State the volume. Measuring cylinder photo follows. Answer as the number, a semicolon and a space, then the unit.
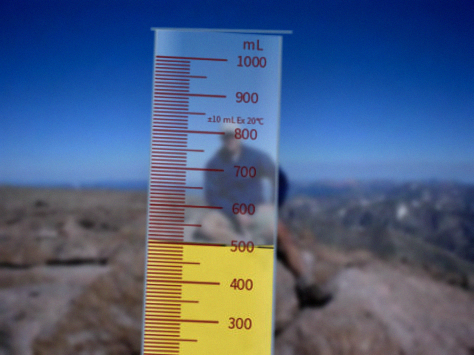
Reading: 500; mL
